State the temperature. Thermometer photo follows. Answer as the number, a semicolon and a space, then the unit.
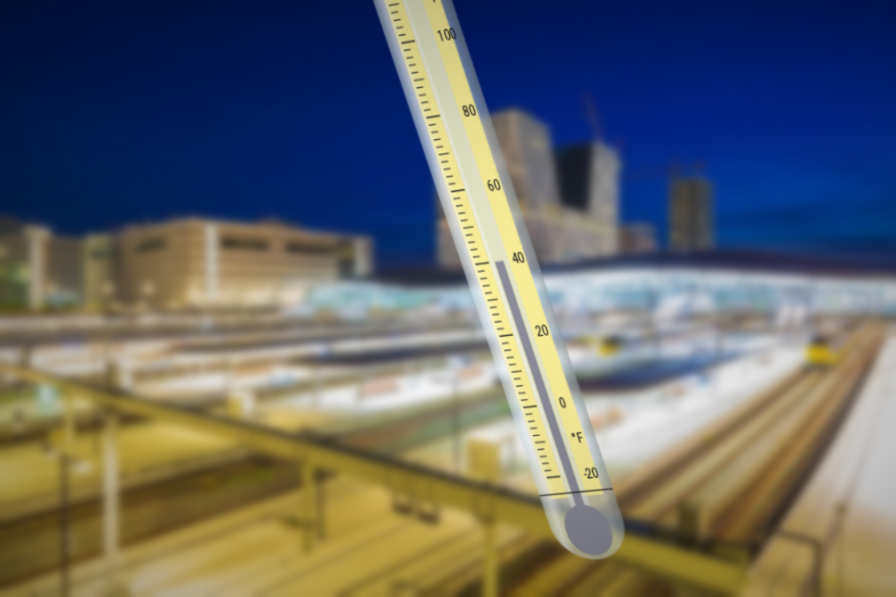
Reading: 40; °F
